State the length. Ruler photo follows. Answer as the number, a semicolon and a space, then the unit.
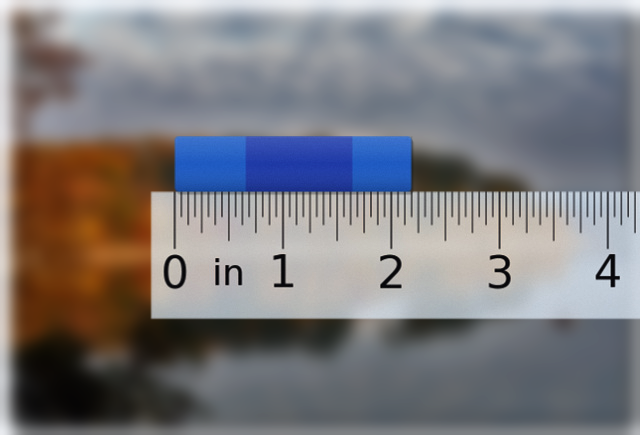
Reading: 2.1875; in
